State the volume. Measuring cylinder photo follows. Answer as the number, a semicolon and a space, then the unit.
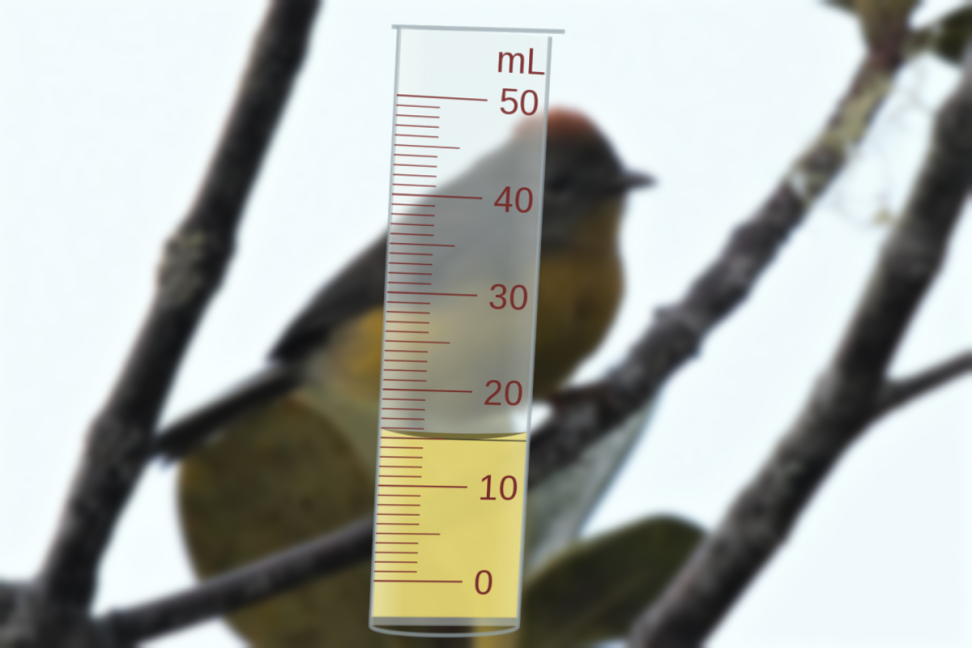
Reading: 15; mL
